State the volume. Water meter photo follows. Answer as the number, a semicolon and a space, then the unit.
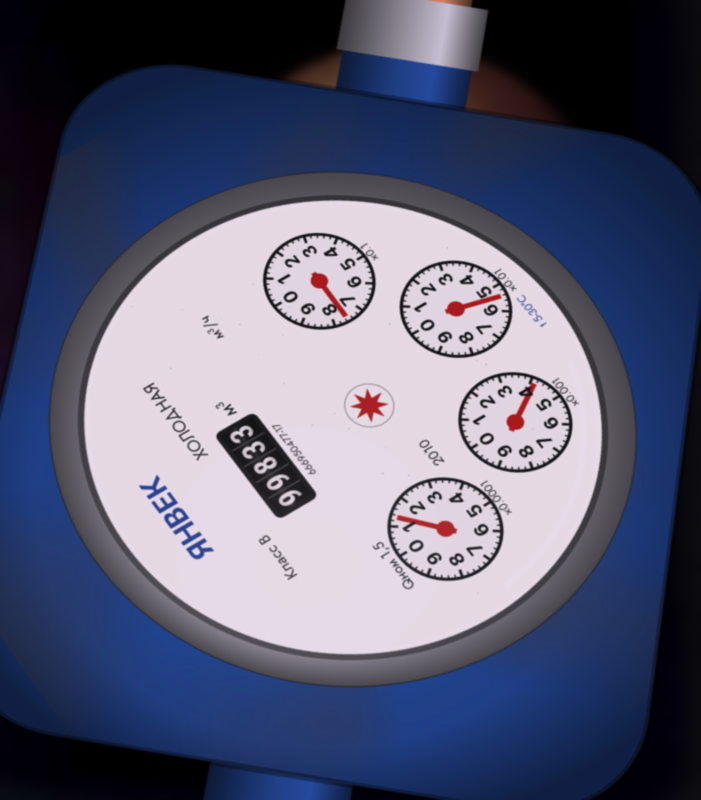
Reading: 99833.7541; m³
